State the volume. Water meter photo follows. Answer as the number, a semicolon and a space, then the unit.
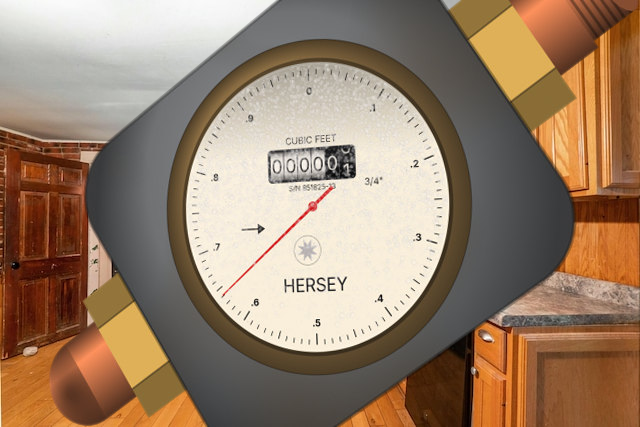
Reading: 0.64; ft³
